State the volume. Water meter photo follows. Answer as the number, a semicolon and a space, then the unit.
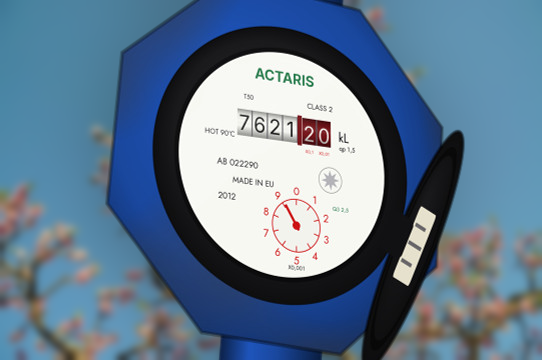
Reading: 7621.199; kL
